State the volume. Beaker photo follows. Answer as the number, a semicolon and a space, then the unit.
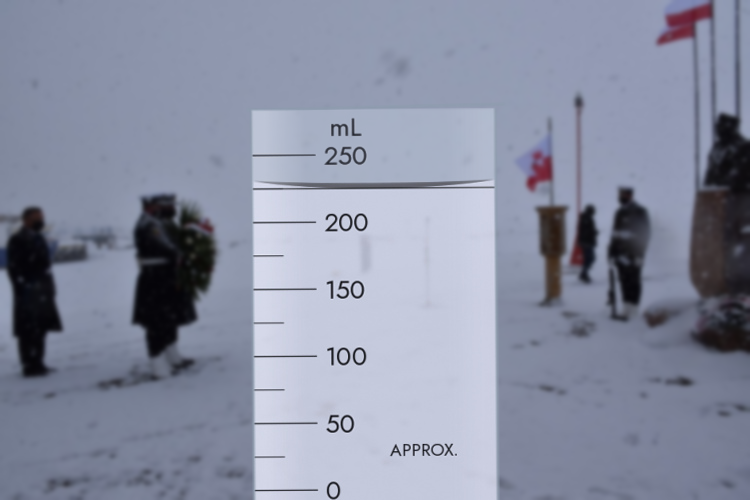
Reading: 225; mL
